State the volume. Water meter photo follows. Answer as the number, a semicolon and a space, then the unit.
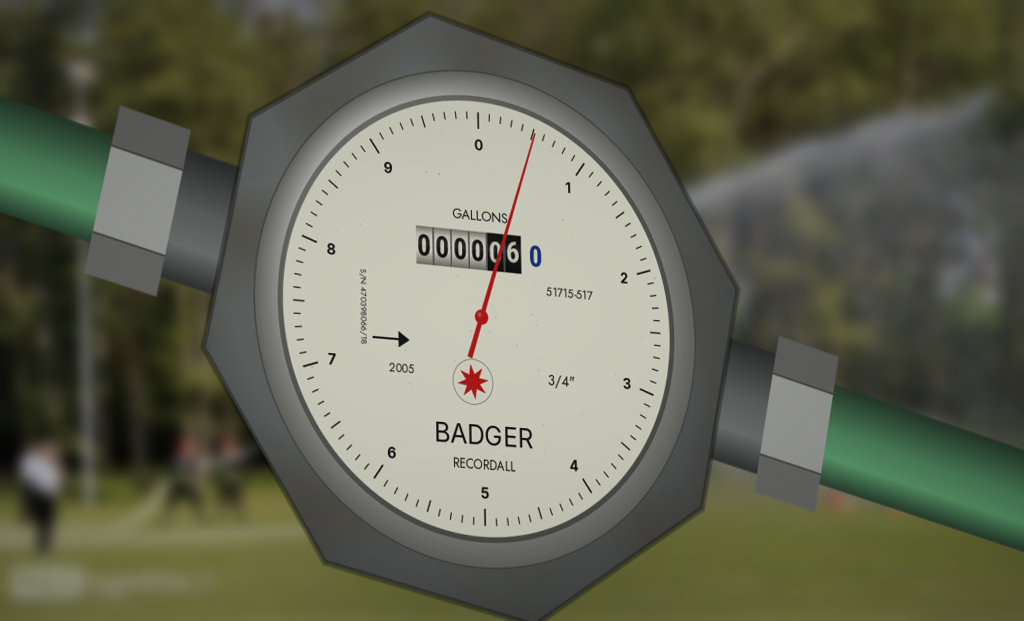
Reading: 60.5; gal
